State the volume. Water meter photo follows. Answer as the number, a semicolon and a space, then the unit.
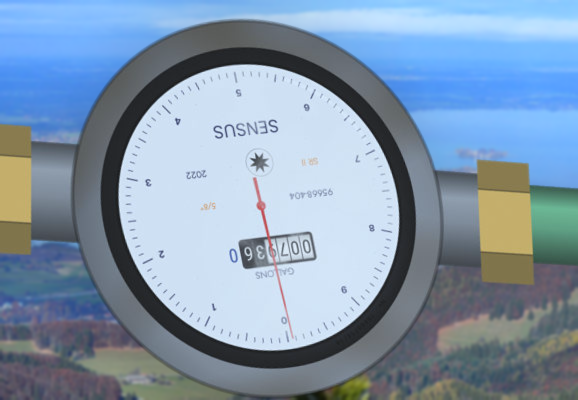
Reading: 79359.9; gal
